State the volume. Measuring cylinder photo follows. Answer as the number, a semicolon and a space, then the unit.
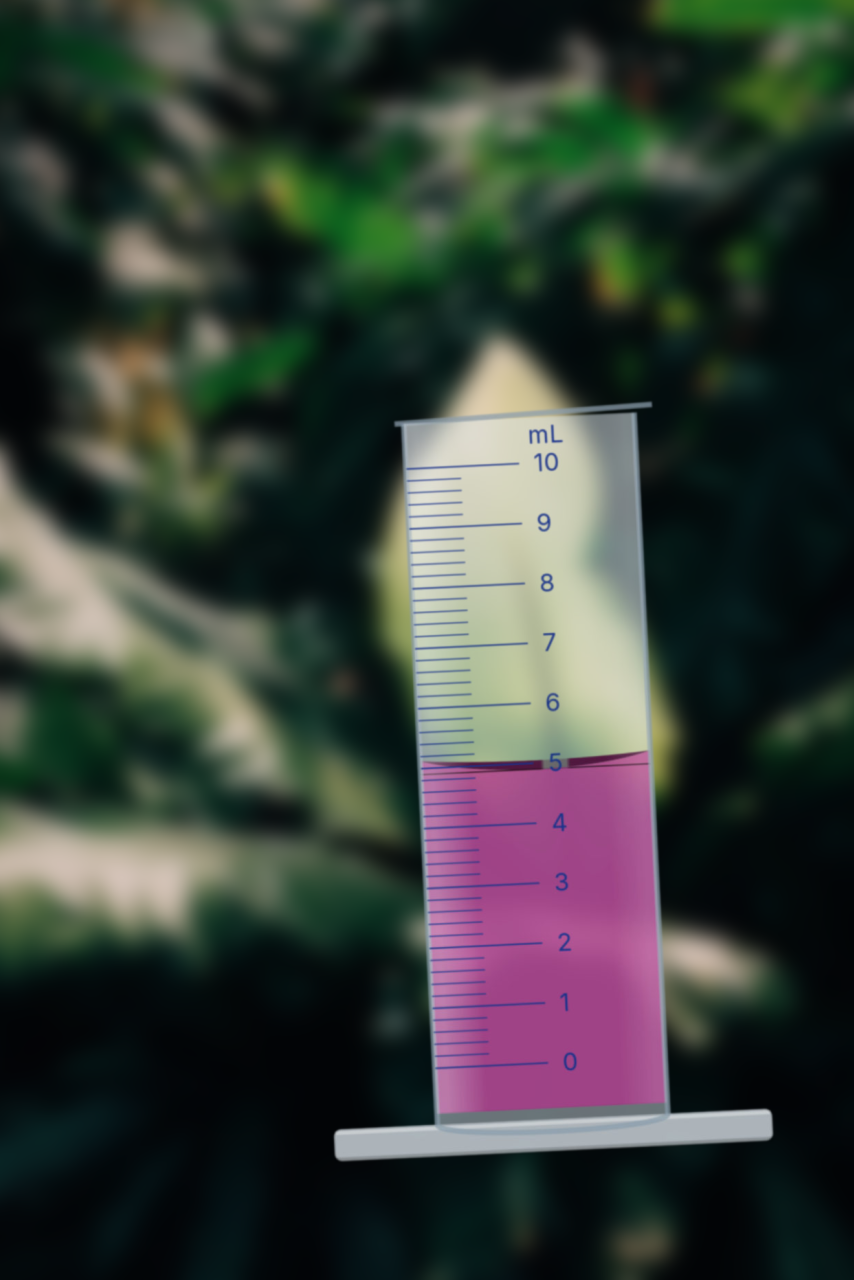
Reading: 4.9; mL
